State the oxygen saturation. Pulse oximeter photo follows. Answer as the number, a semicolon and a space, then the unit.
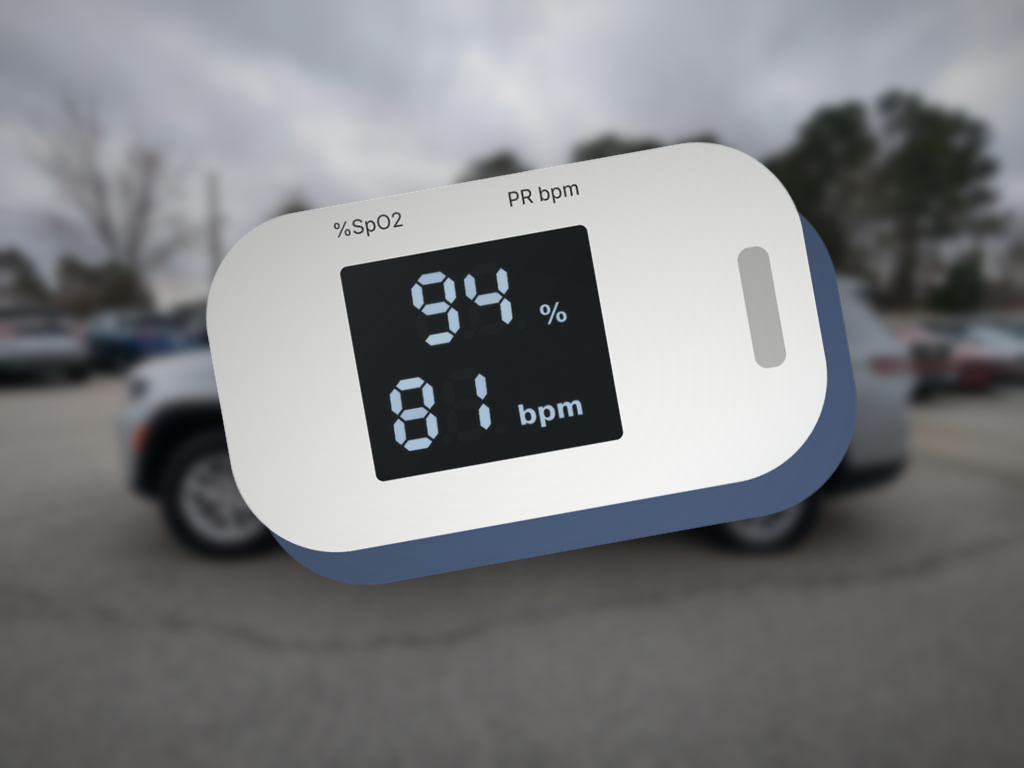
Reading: 94; %
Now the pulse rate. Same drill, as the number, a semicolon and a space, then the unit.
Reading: 81; bpm
